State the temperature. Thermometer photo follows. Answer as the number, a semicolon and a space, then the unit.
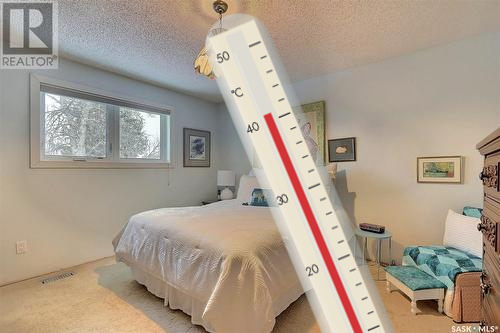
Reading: 41; °C
